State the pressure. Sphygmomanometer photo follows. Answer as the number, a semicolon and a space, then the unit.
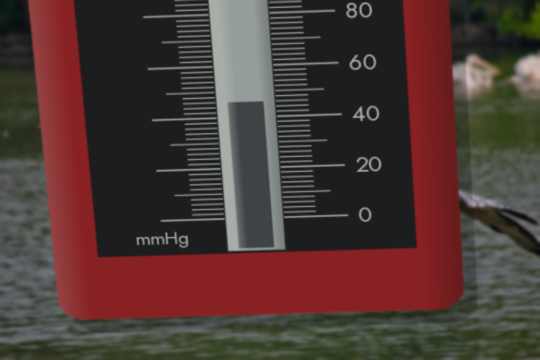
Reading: 46; mmHg
